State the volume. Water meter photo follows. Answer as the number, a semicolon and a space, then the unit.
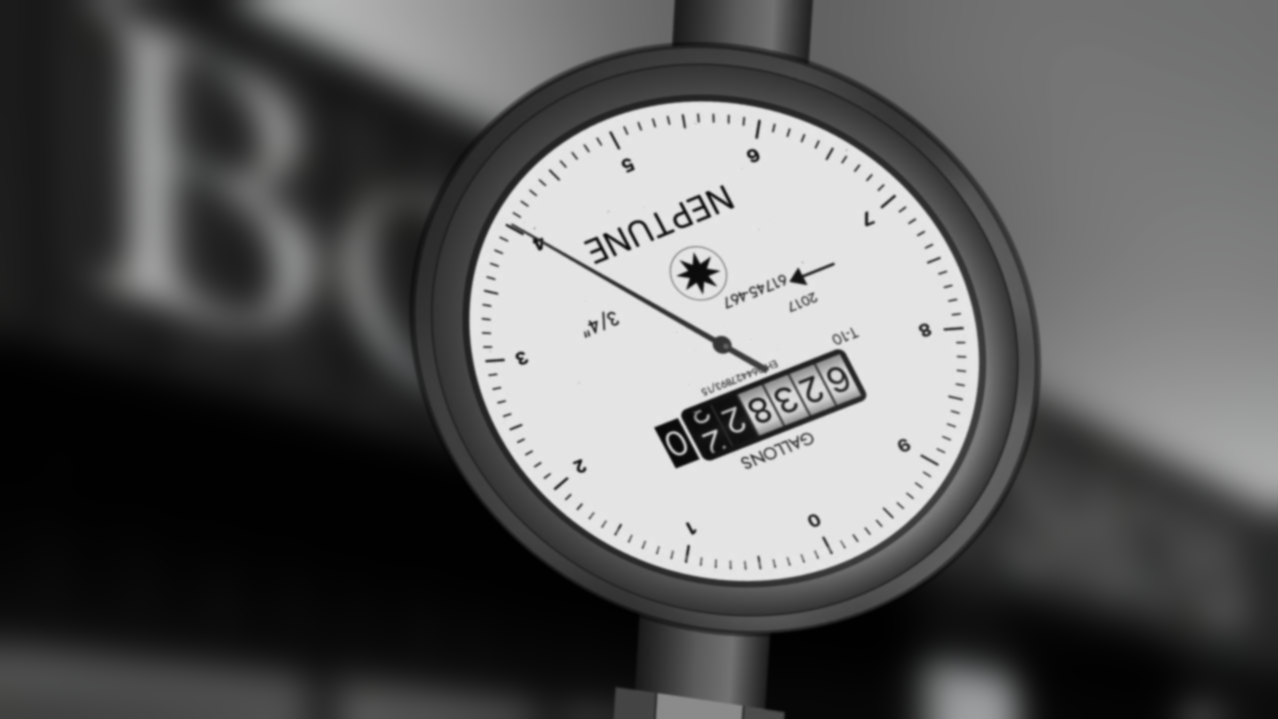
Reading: 6238224.0; gal
